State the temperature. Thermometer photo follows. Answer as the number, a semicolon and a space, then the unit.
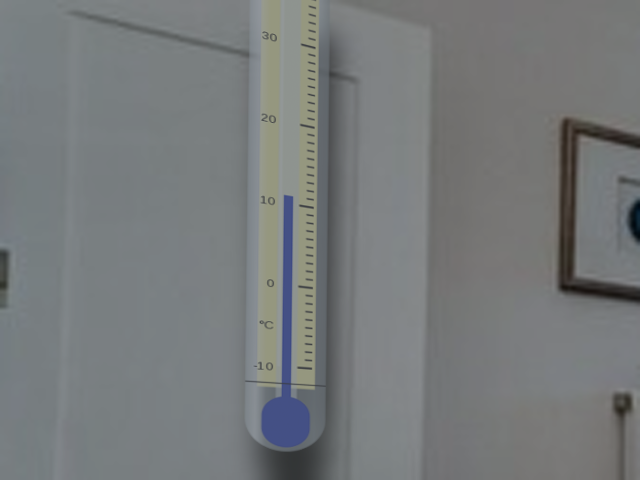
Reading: 11; °C
